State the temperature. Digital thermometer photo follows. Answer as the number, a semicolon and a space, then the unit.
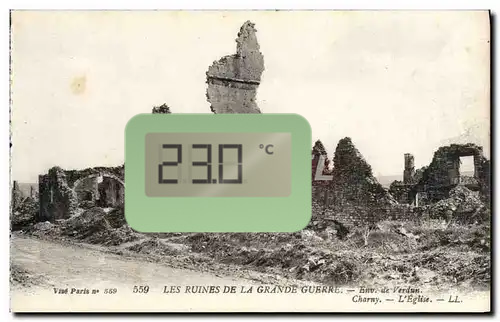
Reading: 23.0; °C
